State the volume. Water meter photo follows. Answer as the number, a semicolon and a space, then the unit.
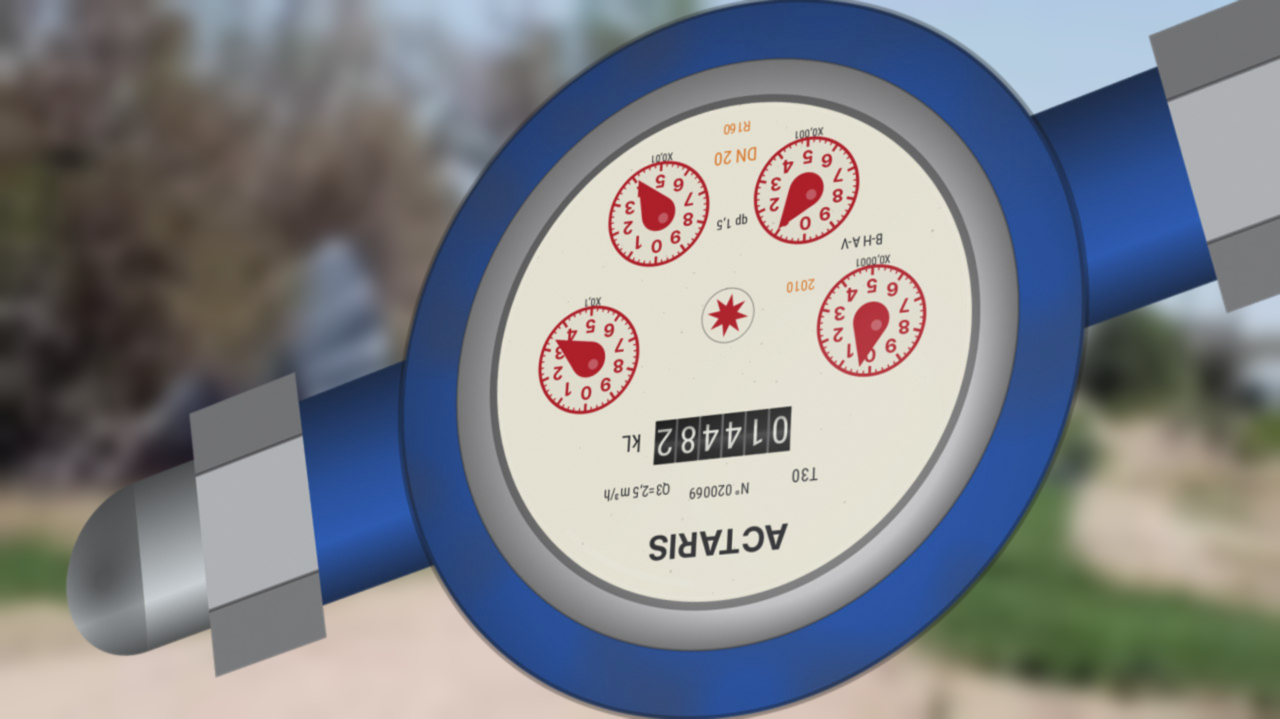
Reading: 14482.3410; kL
